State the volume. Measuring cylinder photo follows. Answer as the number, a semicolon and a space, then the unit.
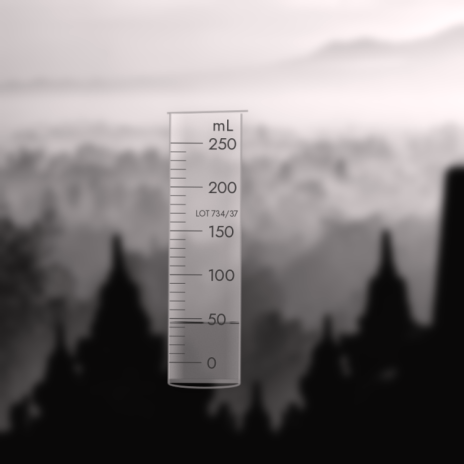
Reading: 45; mL
